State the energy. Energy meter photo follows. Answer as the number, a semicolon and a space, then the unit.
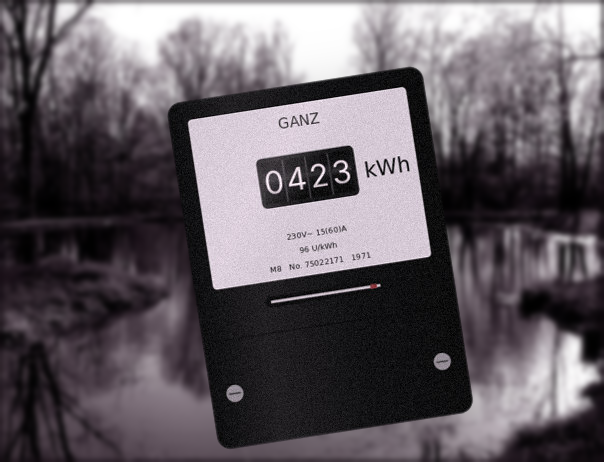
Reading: 423; kWh
